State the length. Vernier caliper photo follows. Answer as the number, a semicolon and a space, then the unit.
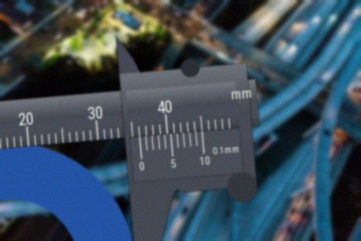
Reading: 36.0; mm
